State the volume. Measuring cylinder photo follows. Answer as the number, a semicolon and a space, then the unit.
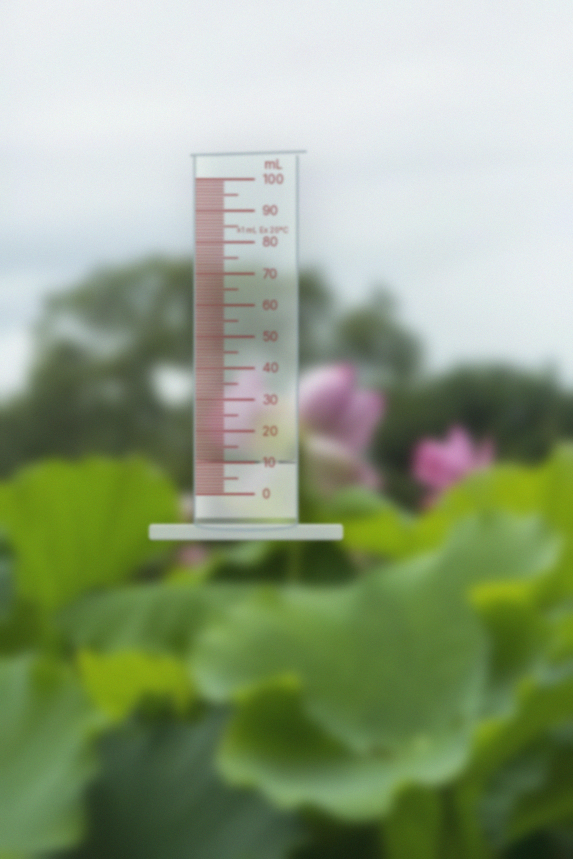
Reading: 10; mL
